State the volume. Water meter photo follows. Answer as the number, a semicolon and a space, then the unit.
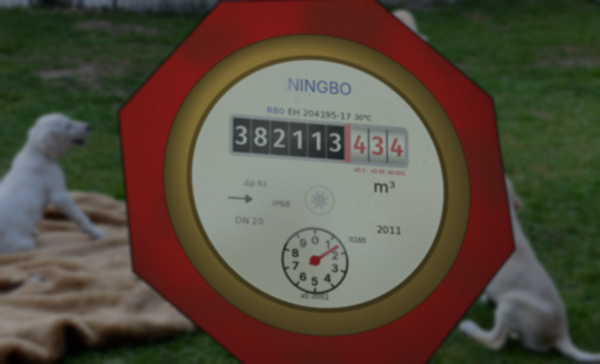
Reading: 382113.4341; m³
